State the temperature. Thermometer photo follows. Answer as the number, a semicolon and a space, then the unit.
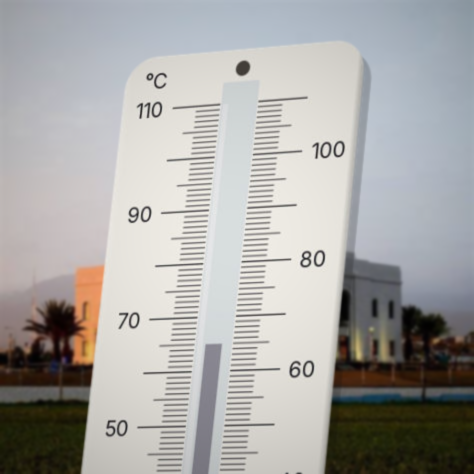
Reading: 65; °C
